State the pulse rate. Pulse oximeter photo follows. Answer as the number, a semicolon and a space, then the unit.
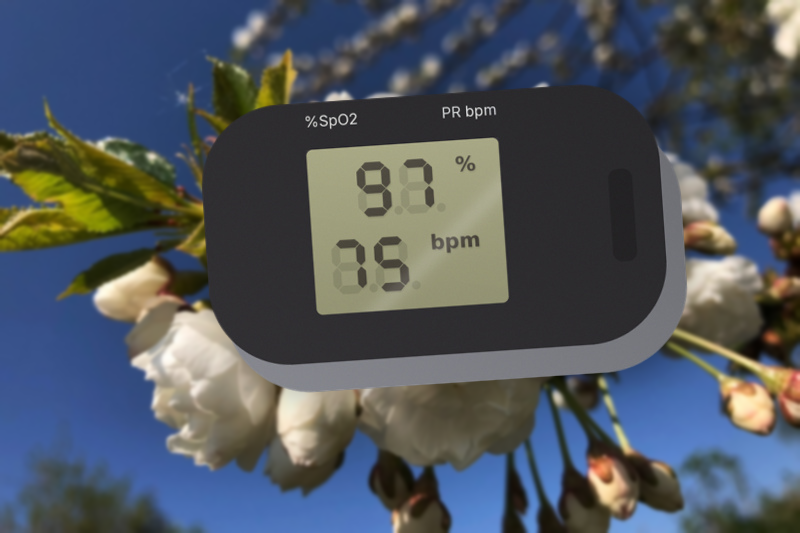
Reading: 75; bpm
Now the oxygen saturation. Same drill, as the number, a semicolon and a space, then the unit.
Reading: 97; %
